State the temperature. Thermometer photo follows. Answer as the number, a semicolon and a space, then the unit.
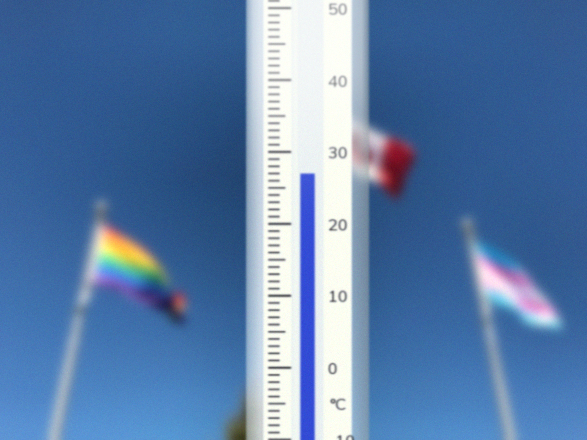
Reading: 27; °C
